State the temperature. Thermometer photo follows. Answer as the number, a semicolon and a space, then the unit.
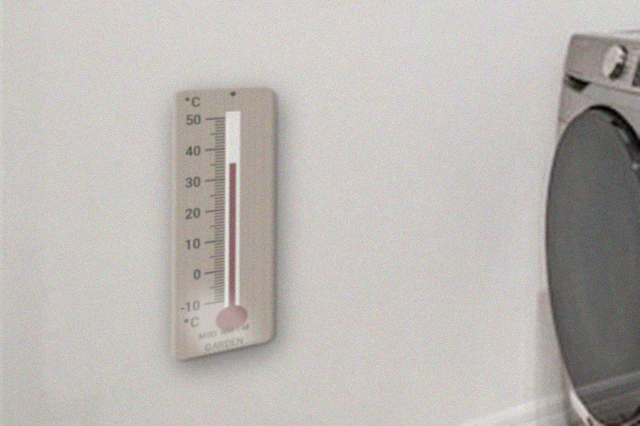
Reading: 35; °C
